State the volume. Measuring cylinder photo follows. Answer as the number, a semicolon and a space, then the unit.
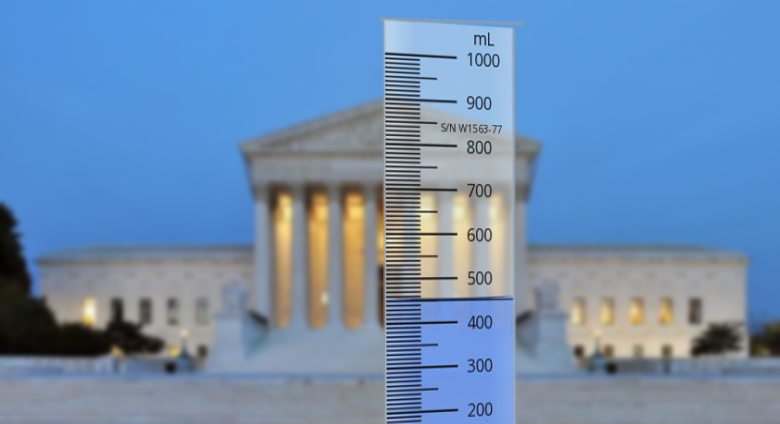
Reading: 450; mL
